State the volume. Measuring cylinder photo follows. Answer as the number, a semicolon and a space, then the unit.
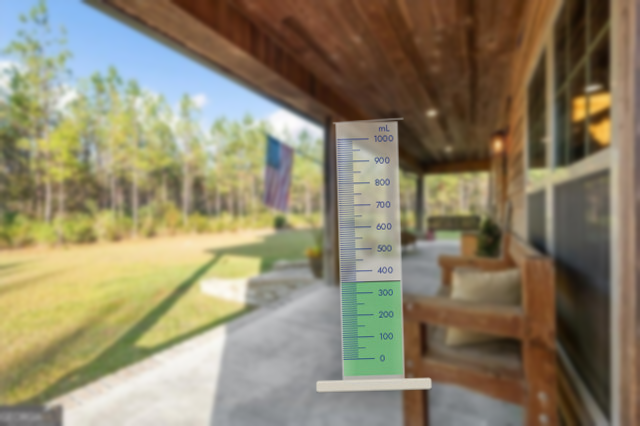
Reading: 350; mL
